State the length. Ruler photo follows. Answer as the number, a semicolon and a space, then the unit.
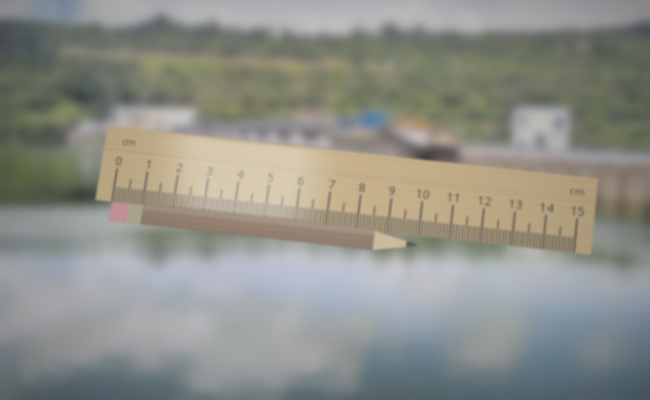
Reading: 10; cm
